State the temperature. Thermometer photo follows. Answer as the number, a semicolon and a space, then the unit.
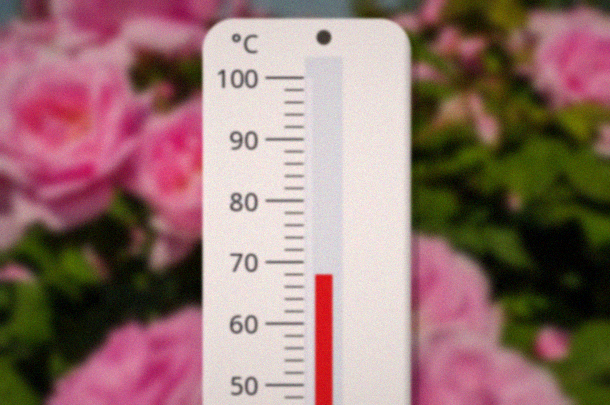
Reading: 68; °C
